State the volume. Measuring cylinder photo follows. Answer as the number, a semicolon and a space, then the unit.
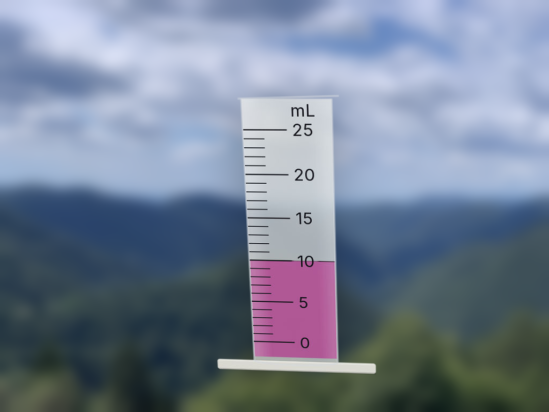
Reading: 10; mL
